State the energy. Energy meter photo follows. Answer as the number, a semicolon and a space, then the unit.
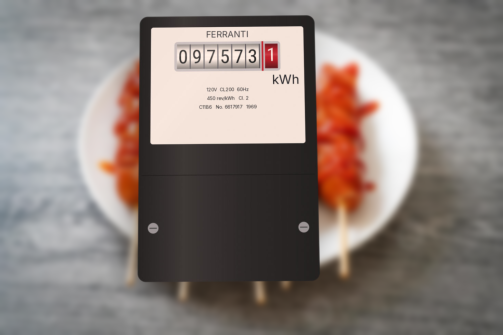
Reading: 97573.1; kWh
